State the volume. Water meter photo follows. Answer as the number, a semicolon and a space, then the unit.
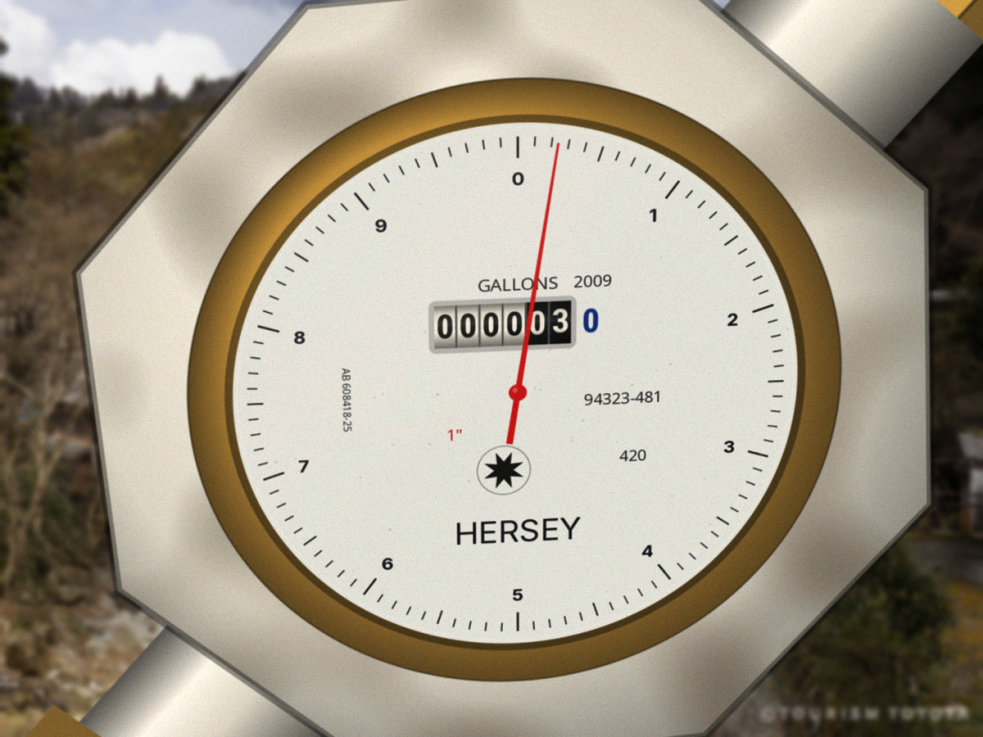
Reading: 30.2; gal
